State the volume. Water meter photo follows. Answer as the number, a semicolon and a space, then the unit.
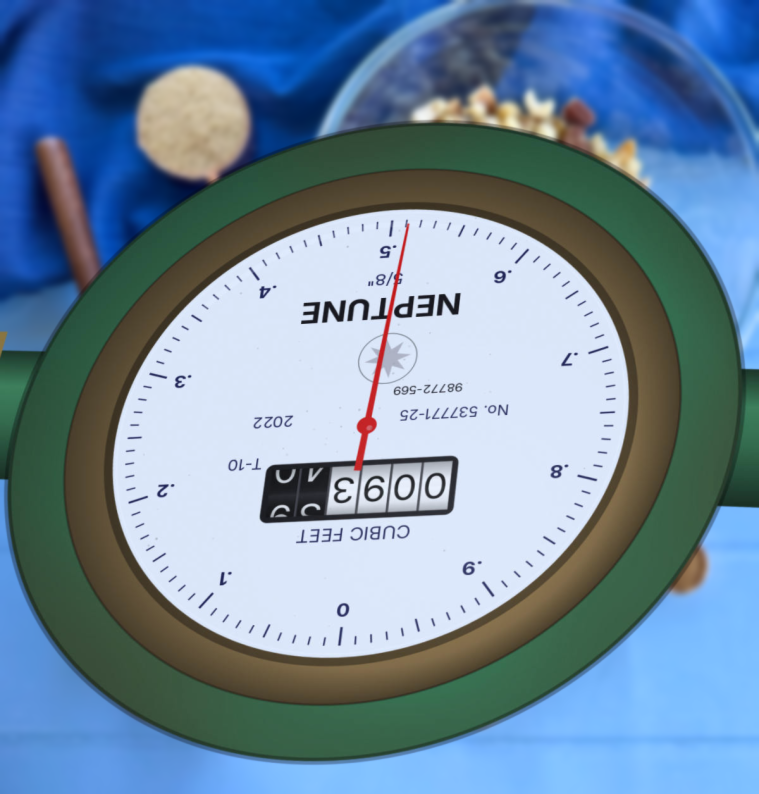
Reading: 9339.51; ft³
